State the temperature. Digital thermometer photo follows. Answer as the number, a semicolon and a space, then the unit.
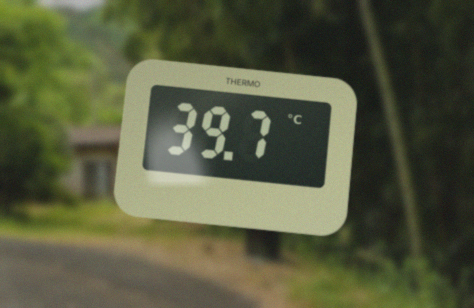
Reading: 39.7; °C
